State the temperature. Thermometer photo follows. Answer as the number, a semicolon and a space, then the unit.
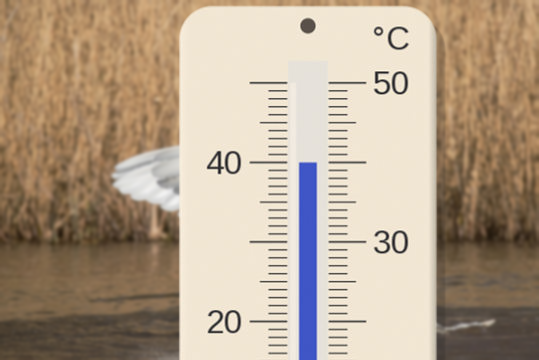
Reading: 40; °C
